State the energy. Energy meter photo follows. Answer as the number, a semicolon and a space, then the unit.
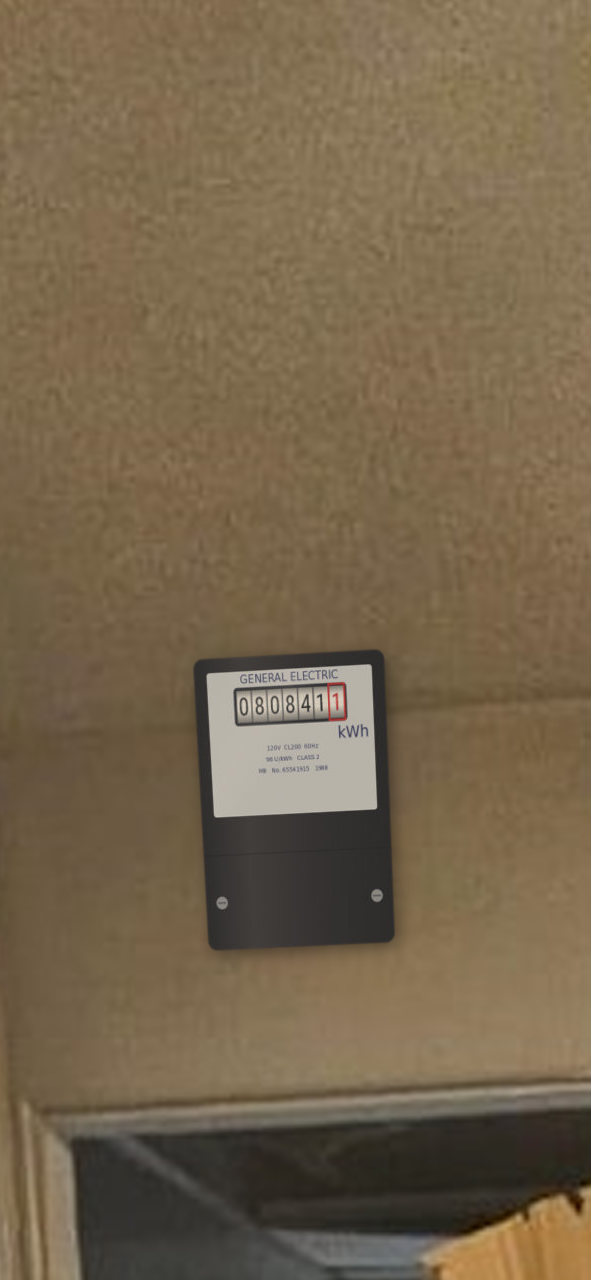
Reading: 80841.1; kWh
